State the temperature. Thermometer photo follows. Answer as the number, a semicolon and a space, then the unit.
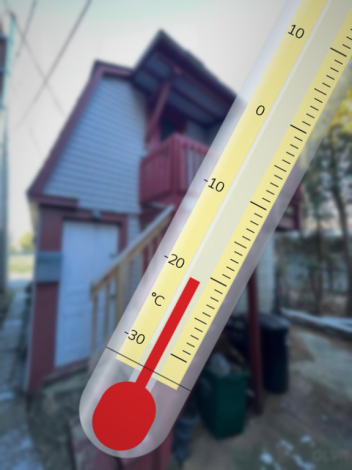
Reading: -21; °C
